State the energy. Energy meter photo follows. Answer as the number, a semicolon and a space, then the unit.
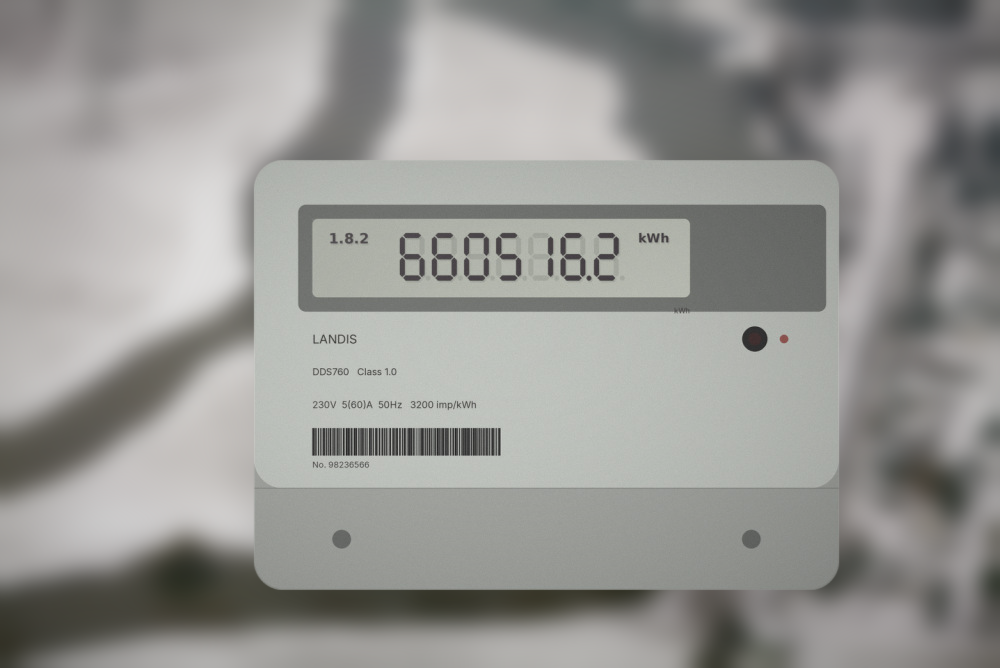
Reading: 660516.2; kWh
